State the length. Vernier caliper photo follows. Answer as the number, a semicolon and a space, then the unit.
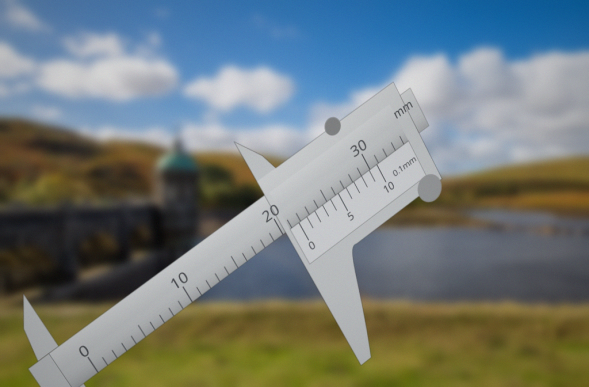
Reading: 21.8; mm
